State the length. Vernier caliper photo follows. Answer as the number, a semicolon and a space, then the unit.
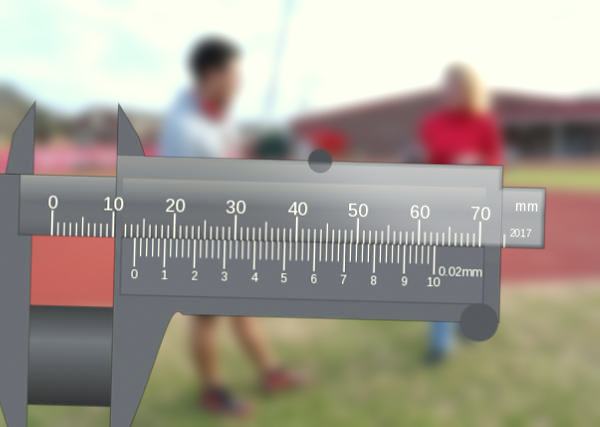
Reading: 13.6; mm
